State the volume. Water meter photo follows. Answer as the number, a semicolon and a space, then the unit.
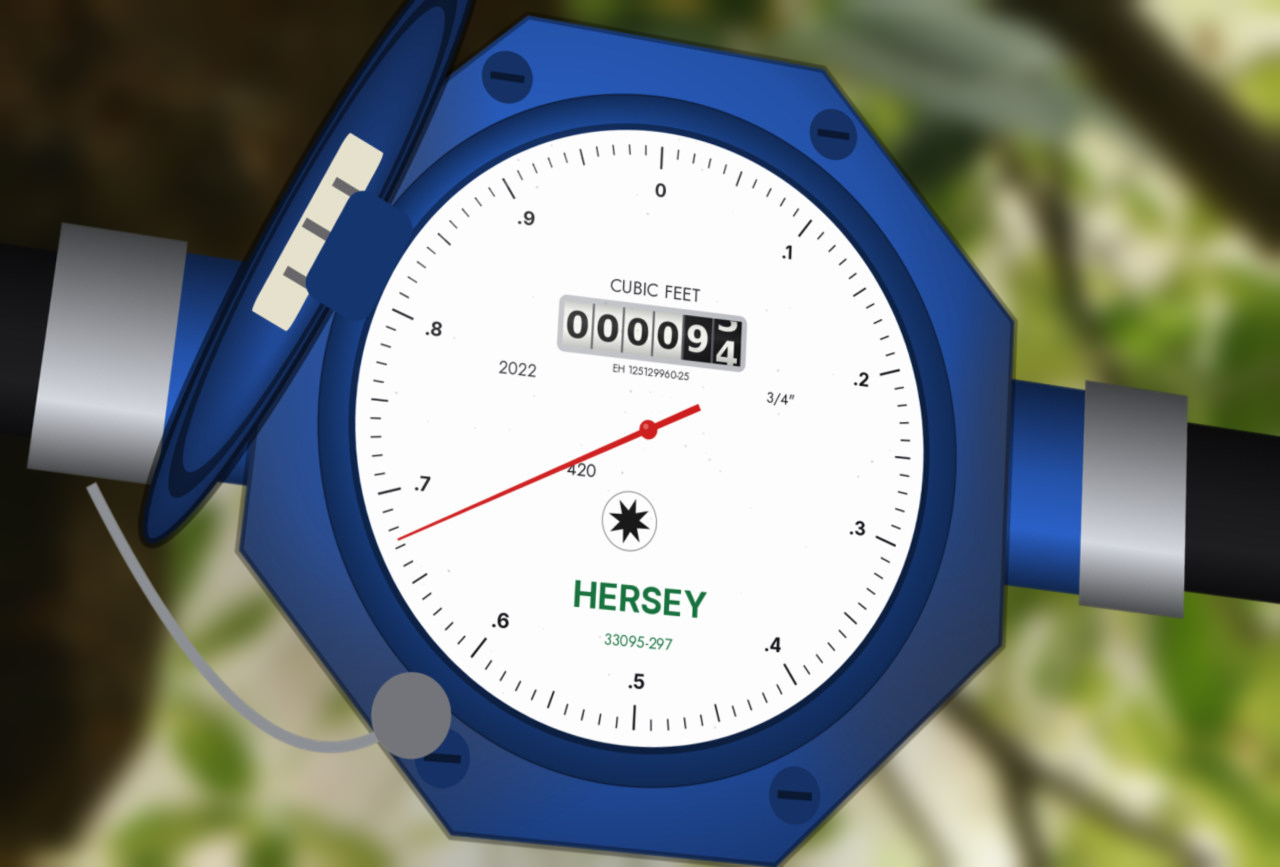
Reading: 93.67; ft³
